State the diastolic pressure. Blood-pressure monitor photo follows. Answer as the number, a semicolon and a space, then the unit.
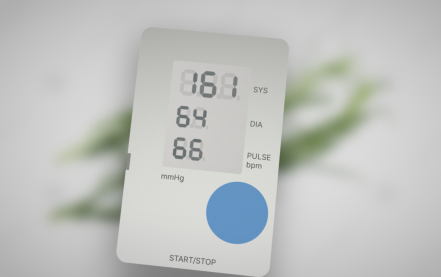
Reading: 64; mmHg
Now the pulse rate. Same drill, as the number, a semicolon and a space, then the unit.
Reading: 66; bpm
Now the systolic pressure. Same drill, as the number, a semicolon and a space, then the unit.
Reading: 161; mmHg
